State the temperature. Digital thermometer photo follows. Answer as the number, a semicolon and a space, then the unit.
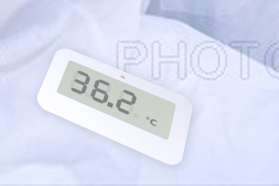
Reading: 36.2; °C
